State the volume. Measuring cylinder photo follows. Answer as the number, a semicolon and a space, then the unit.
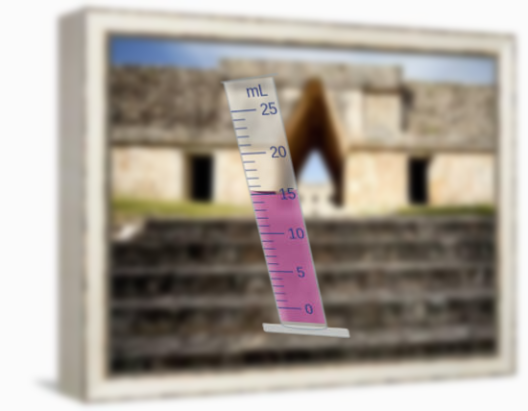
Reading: 15; mL
